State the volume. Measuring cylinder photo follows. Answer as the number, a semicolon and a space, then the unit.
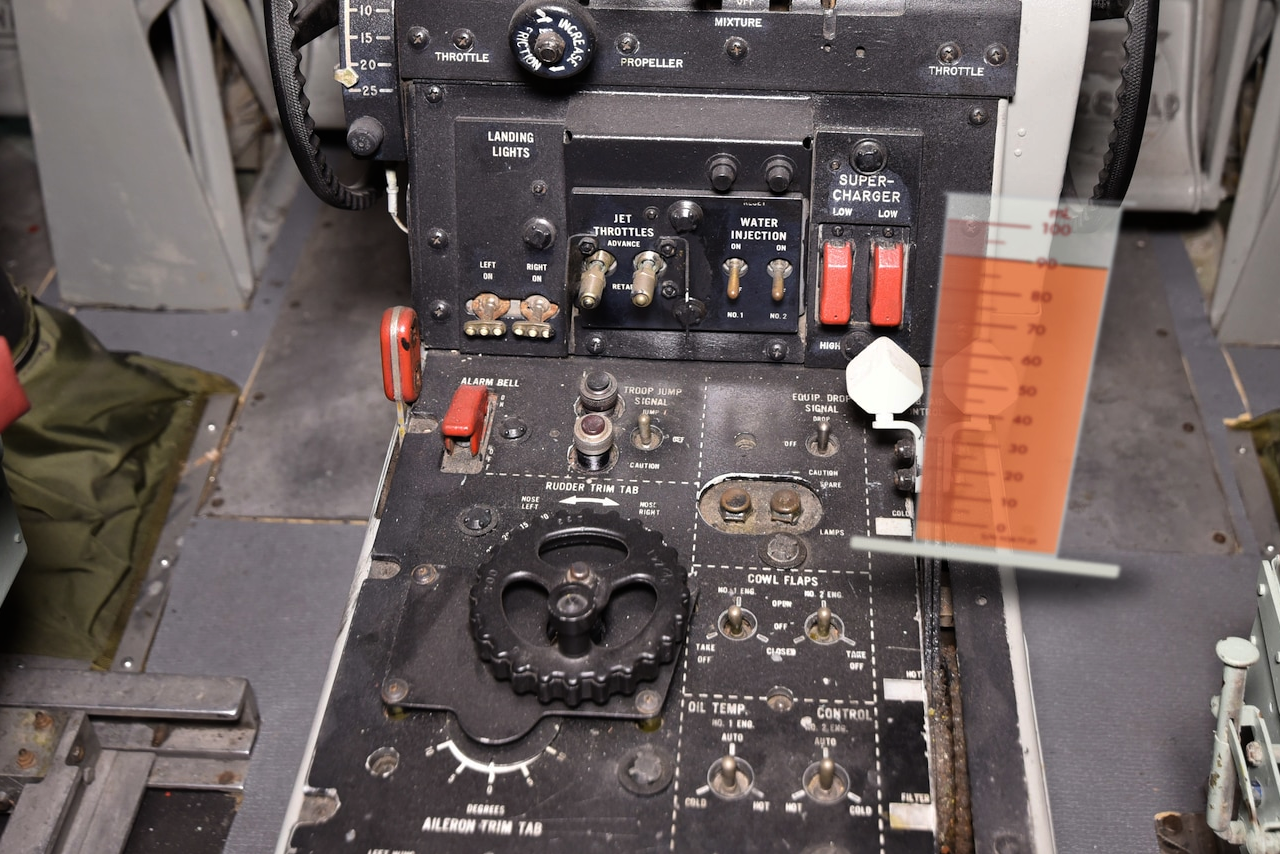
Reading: 90; mL
